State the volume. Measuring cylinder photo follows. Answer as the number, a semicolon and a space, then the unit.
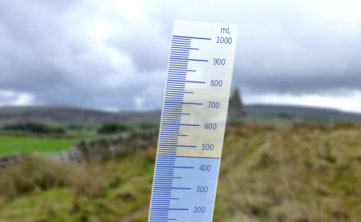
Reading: 450; mL
